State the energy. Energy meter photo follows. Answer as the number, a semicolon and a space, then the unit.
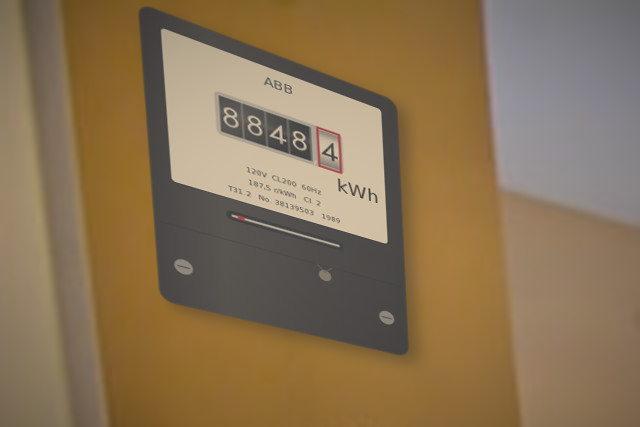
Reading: 8848.4; kWh
